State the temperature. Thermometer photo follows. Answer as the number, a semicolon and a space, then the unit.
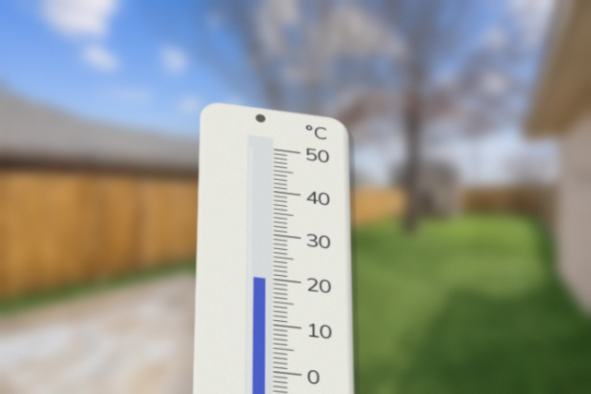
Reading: 20; °C
